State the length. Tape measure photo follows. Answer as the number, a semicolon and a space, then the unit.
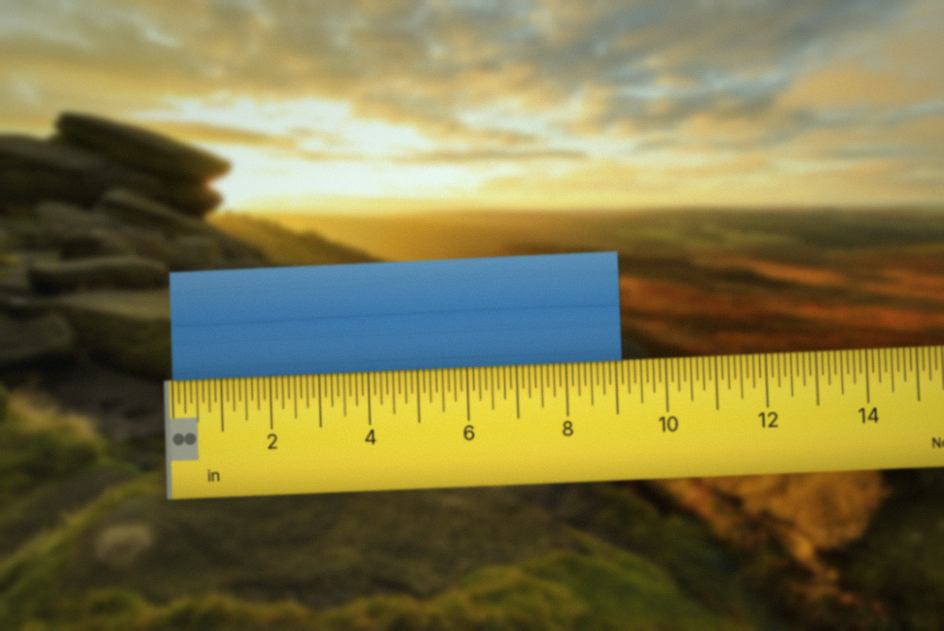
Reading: 9.125; in
